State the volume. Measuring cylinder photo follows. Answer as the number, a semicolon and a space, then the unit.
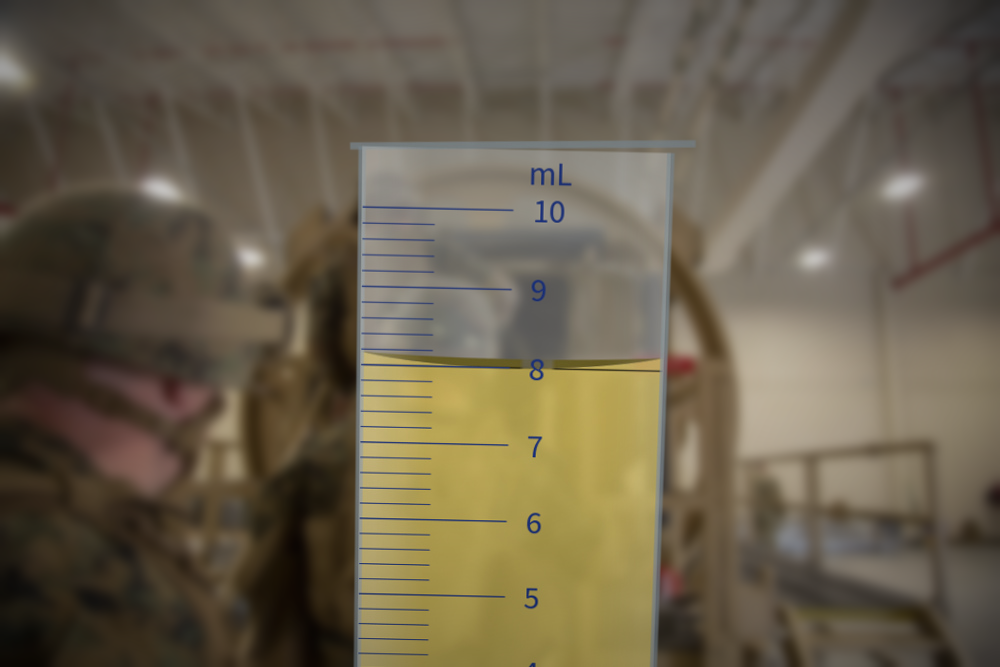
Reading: 8; mL
